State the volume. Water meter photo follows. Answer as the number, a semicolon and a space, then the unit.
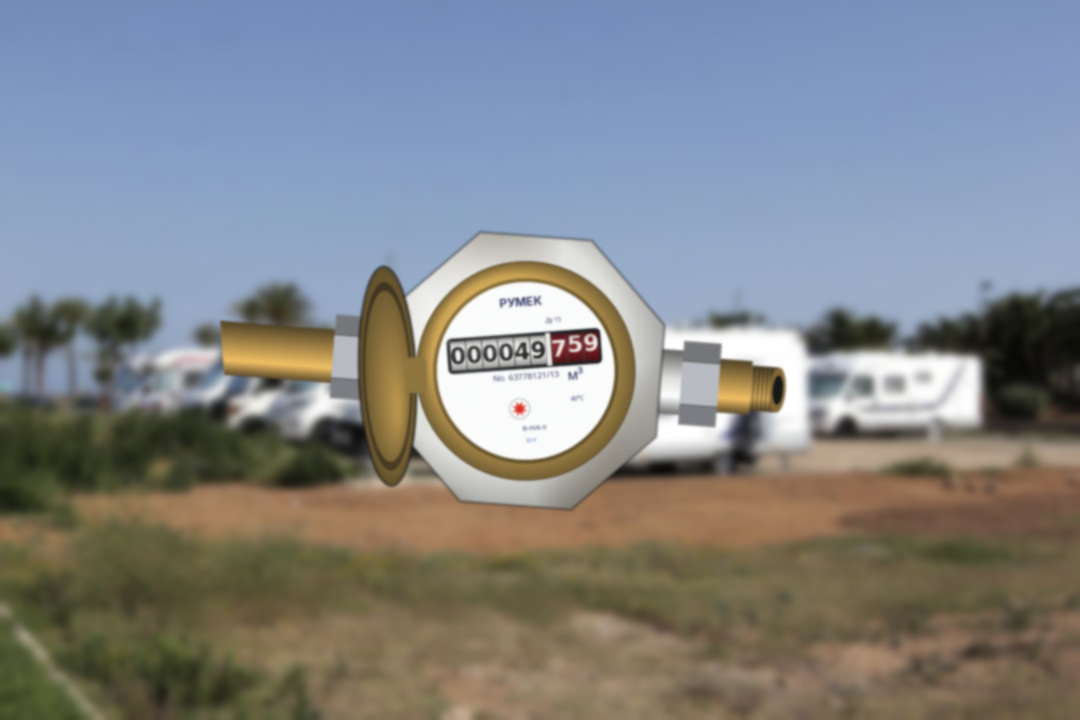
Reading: 49.759; m³
